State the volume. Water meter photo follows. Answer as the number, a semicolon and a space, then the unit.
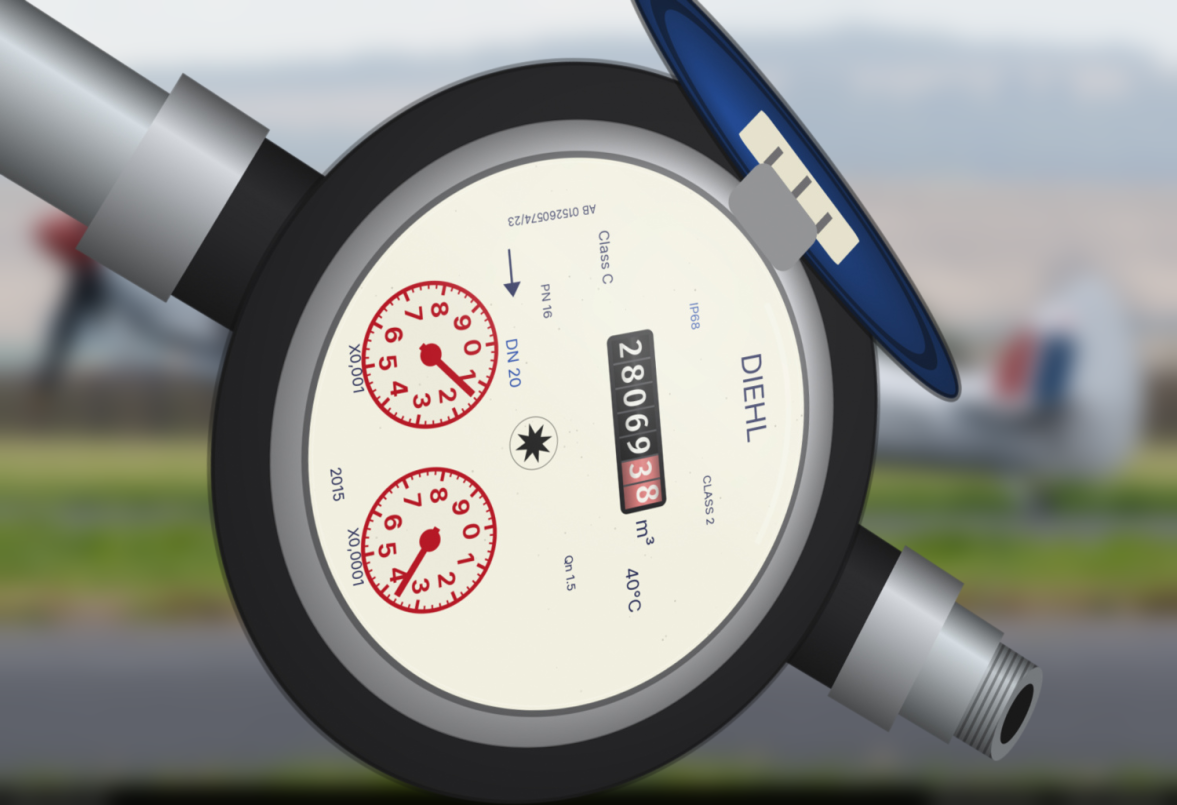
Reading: 28069.3813; m³
